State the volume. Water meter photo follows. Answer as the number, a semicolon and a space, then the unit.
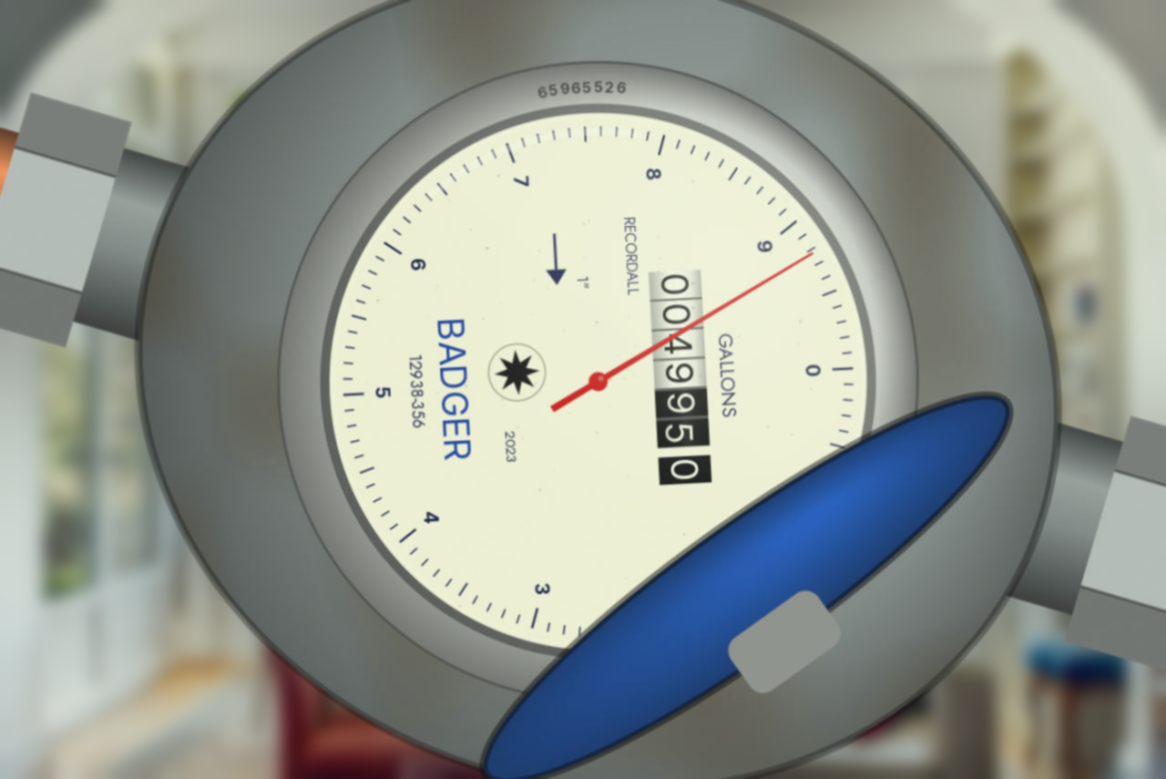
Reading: 49949.2; gal
